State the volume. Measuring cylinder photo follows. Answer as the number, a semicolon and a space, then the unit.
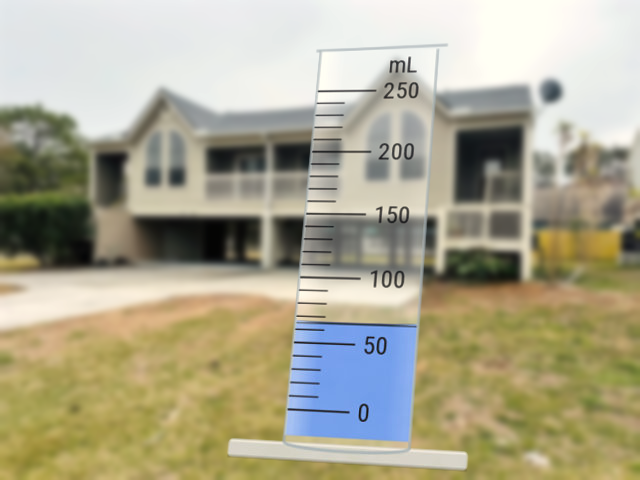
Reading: 65; mL
